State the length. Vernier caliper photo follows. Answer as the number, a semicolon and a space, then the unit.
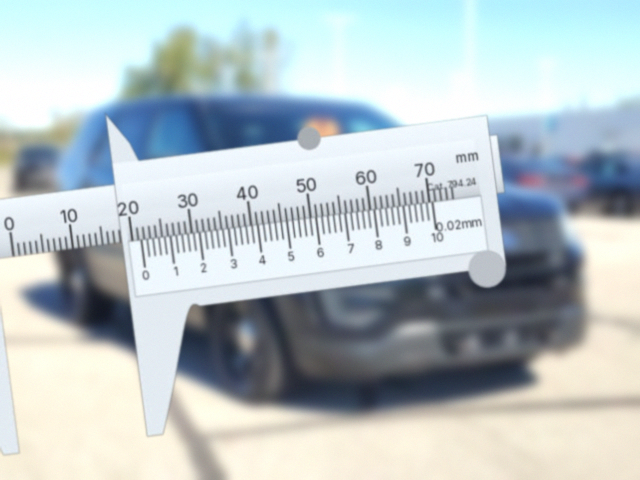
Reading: 21.5; mm
